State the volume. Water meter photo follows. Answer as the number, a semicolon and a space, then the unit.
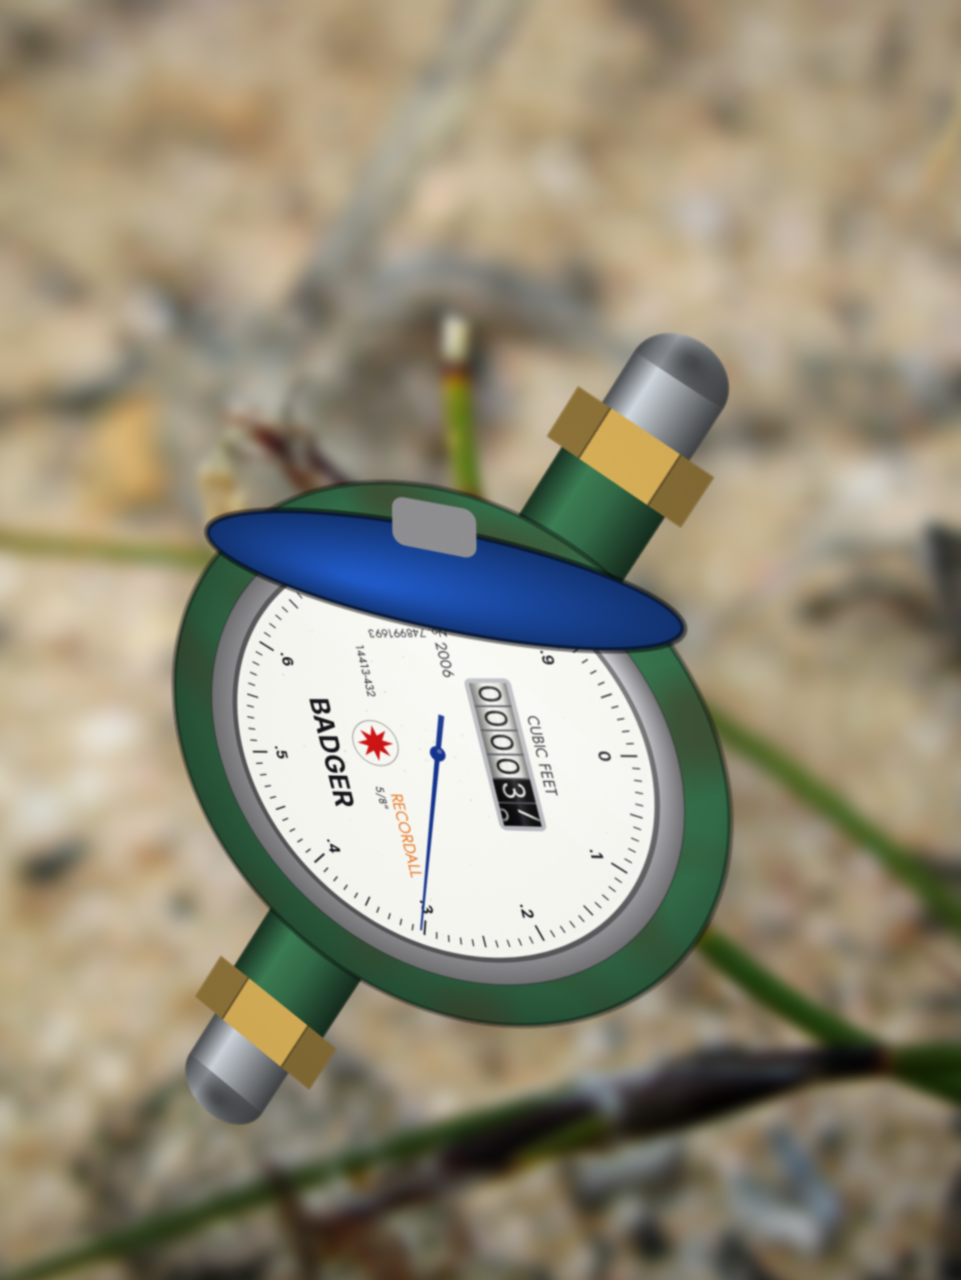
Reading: 37.30; ft³
